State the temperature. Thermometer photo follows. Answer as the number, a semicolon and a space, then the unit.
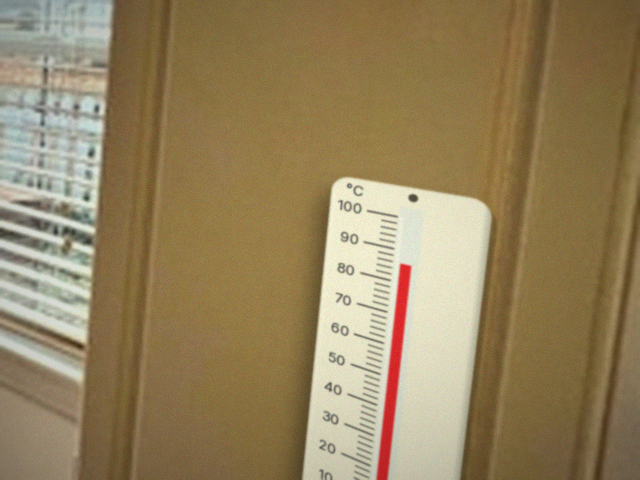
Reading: 86; °C
